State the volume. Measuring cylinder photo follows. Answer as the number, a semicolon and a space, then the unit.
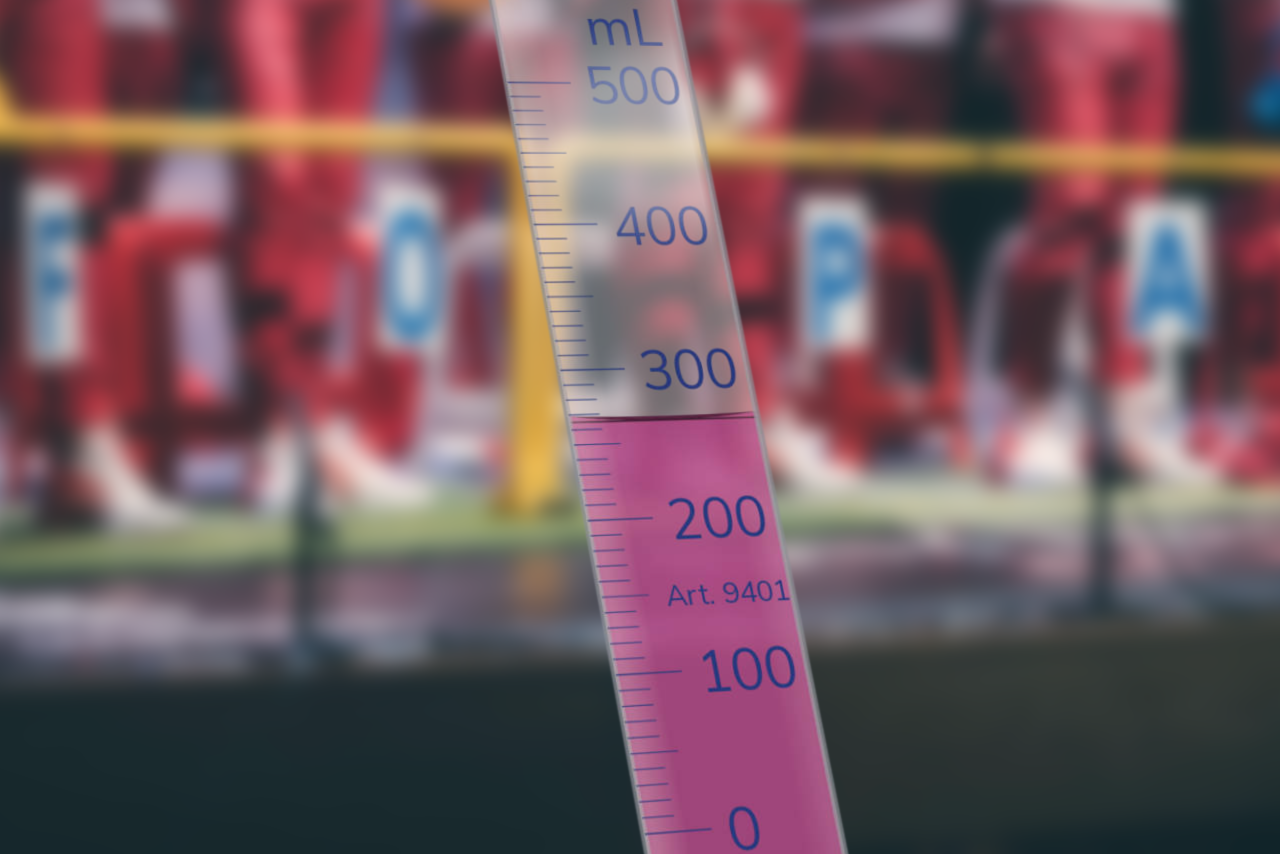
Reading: 265; mL
